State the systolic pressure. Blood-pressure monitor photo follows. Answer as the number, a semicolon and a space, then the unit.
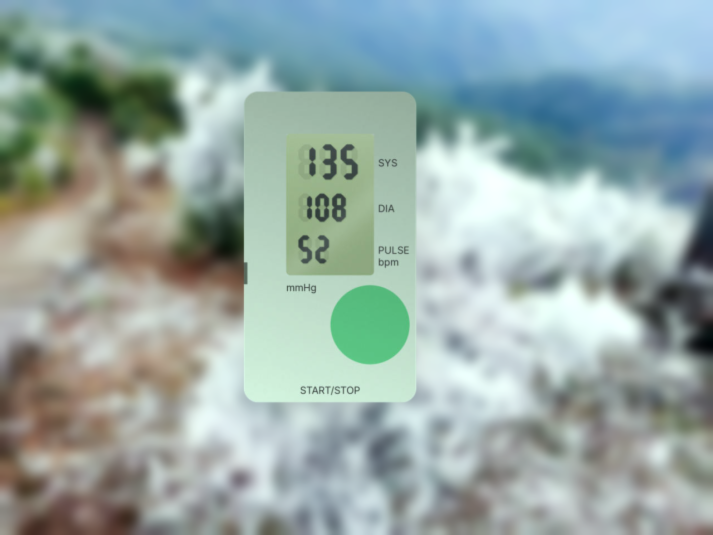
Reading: 135; mmHg
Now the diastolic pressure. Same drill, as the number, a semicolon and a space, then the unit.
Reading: 108; mmHg
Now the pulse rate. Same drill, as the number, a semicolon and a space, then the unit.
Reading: 52; bpm
